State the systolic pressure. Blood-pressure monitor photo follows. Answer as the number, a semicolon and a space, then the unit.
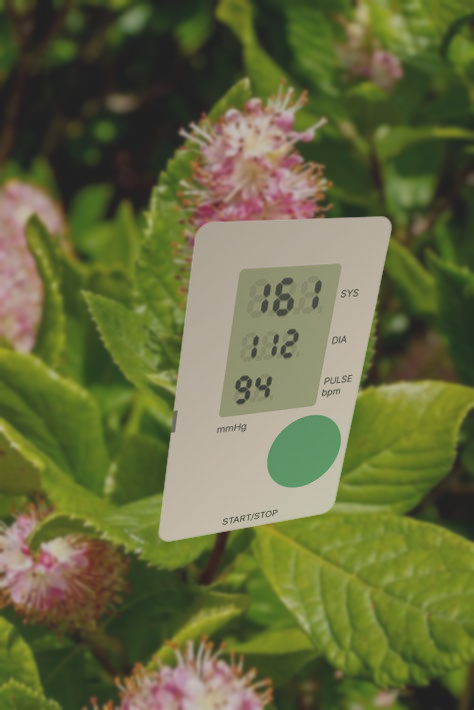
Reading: 161; mmHg
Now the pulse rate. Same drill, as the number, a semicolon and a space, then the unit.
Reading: 94; bpm
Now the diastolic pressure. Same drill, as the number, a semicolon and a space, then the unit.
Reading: 112; mmHg
